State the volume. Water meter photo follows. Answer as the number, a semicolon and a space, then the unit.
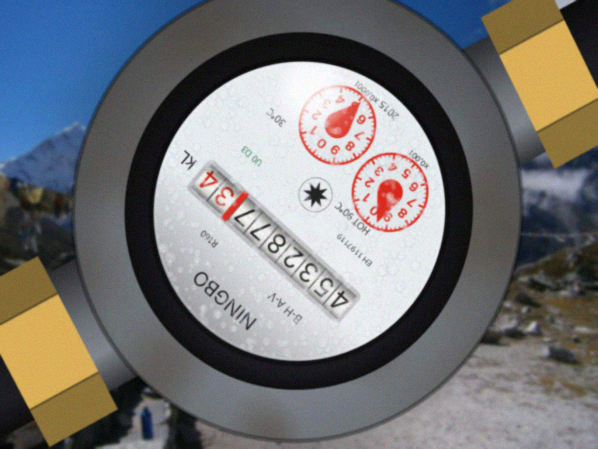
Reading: 4532877.3395; kL
